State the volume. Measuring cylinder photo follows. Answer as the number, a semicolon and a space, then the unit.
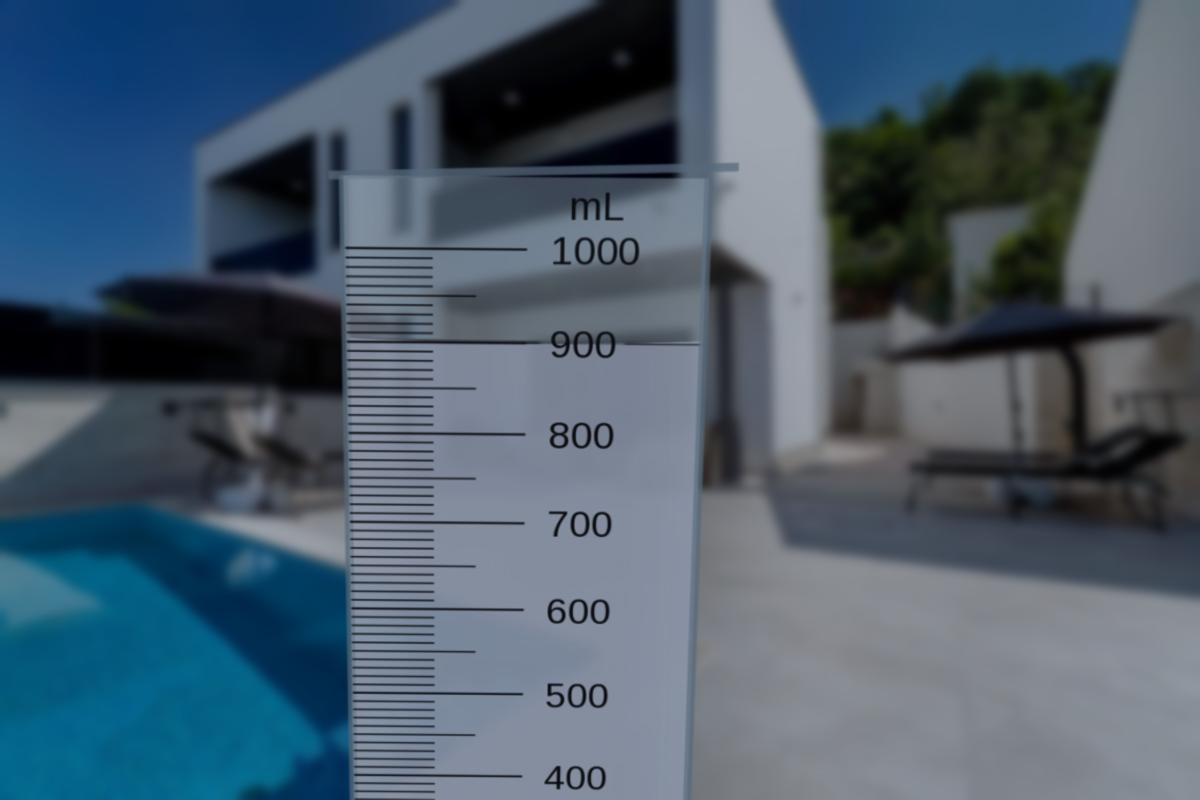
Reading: 900; mL
